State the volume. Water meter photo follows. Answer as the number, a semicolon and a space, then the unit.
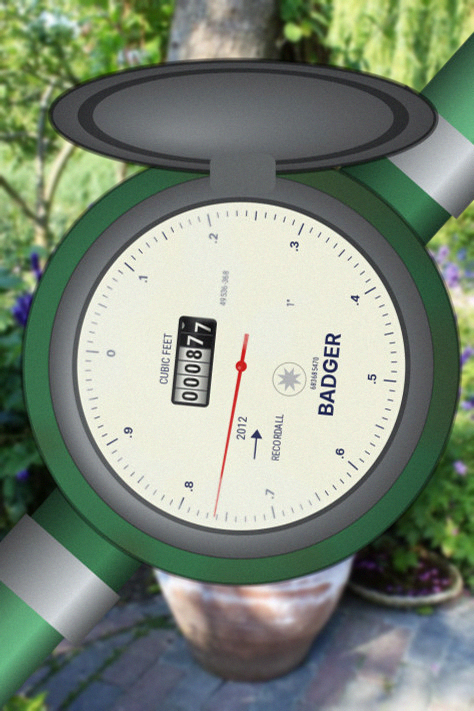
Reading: 876.76; ft³
